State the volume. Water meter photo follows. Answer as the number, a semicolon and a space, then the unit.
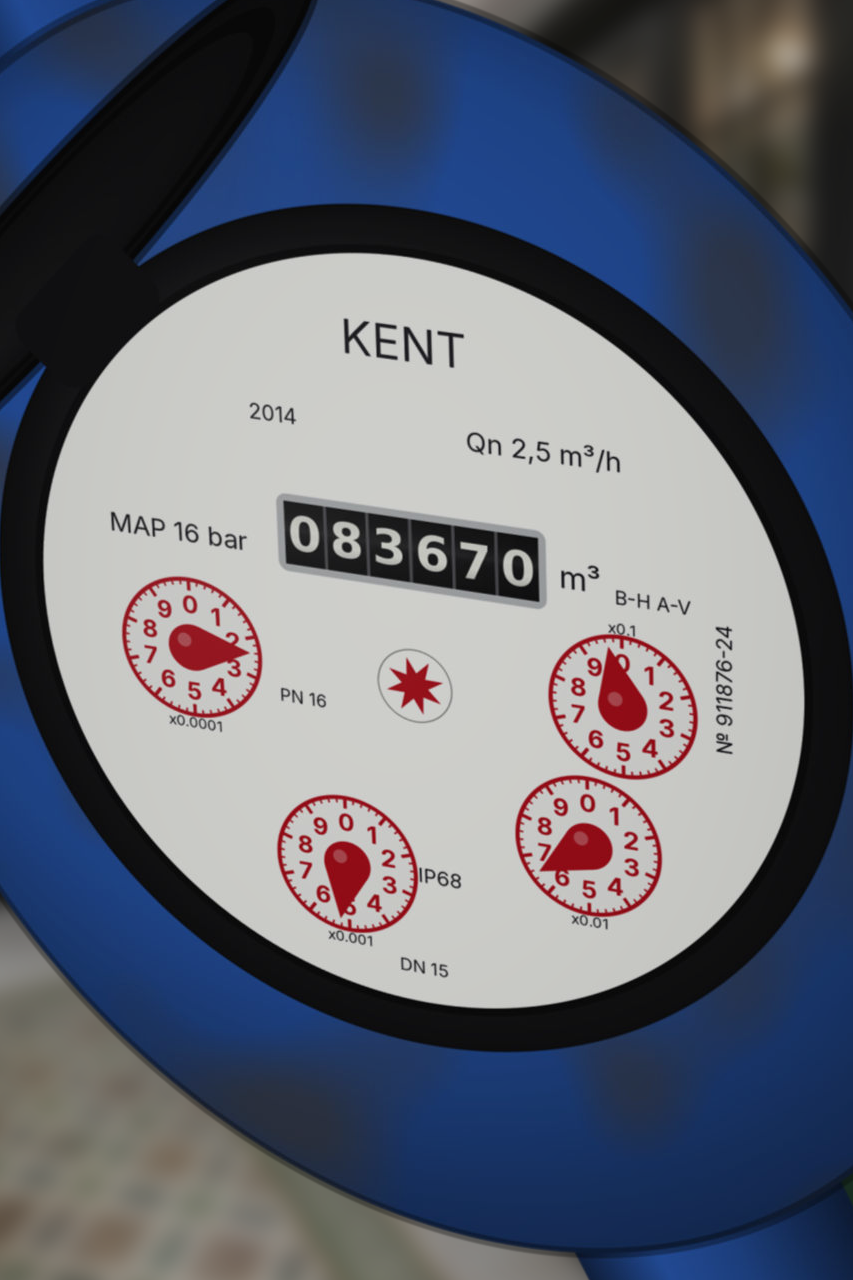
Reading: 83669.9652; m³
